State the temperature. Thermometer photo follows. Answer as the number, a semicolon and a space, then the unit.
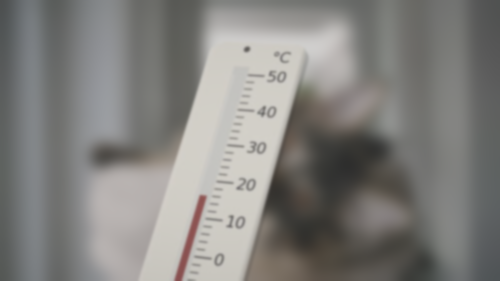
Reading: 16; °C
